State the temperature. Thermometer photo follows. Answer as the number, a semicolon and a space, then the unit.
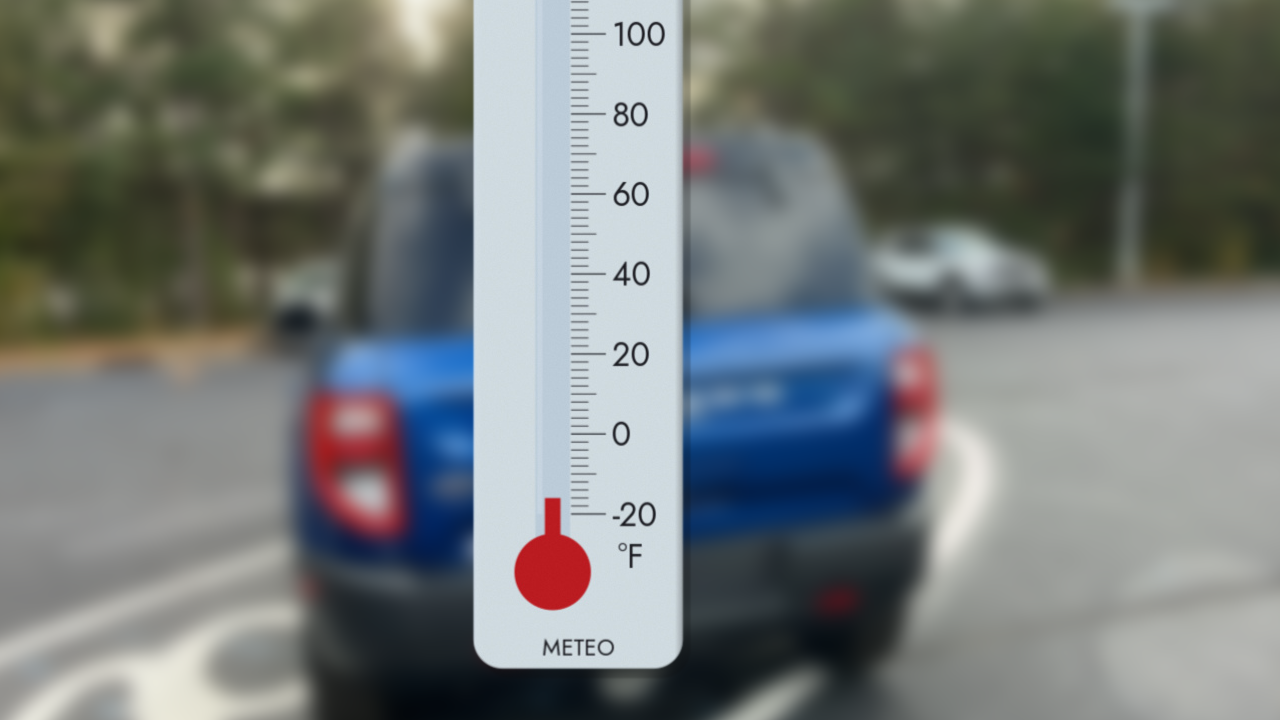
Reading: -16; °F
